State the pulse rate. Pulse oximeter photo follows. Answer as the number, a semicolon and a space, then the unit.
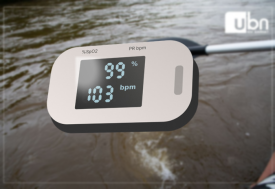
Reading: 103; bpm
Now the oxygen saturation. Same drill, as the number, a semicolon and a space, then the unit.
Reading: 99; %
